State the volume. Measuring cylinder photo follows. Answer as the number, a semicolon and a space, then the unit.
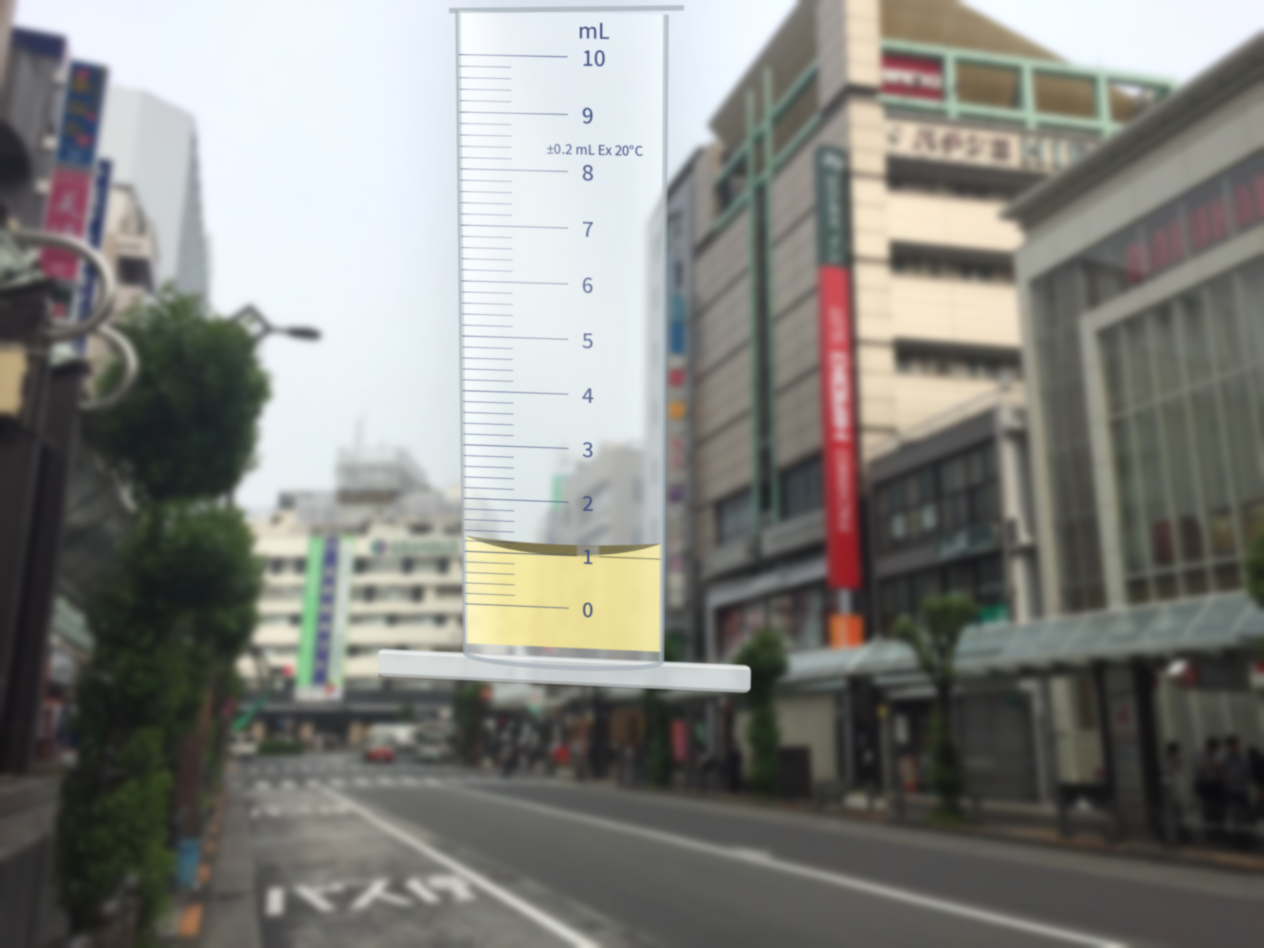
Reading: 1; mL
